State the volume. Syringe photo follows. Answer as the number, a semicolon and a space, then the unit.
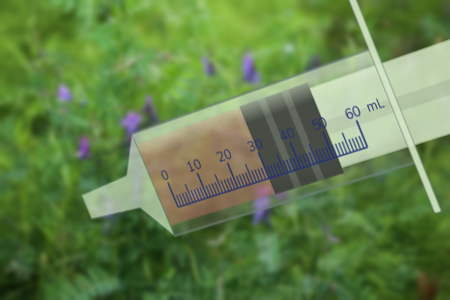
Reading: 30; mL
